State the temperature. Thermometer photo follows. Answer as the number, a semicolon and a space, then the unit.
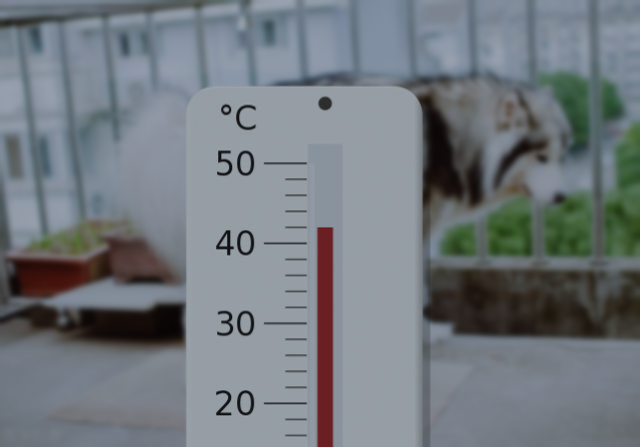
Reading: 42; °C
